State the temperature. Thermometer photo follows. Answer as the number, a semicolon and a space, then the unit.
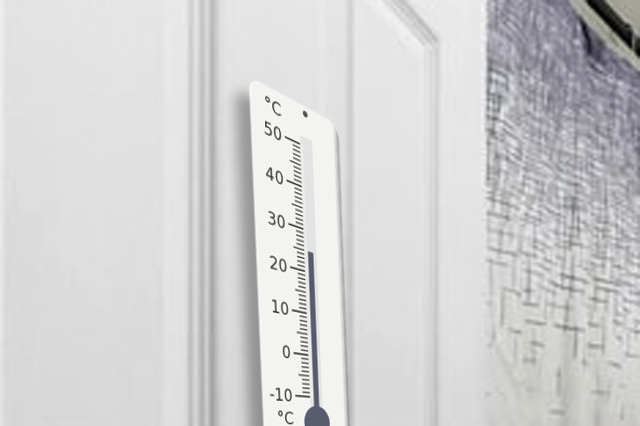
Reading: 25; °C
